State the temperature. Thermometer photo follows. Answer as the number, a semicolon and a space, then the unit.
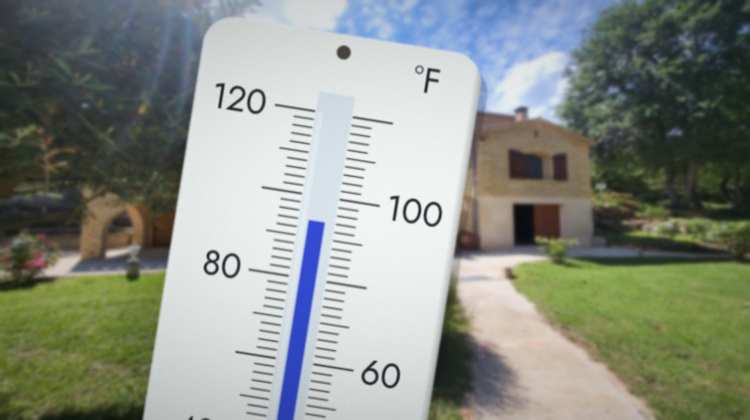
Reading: 94; °F
